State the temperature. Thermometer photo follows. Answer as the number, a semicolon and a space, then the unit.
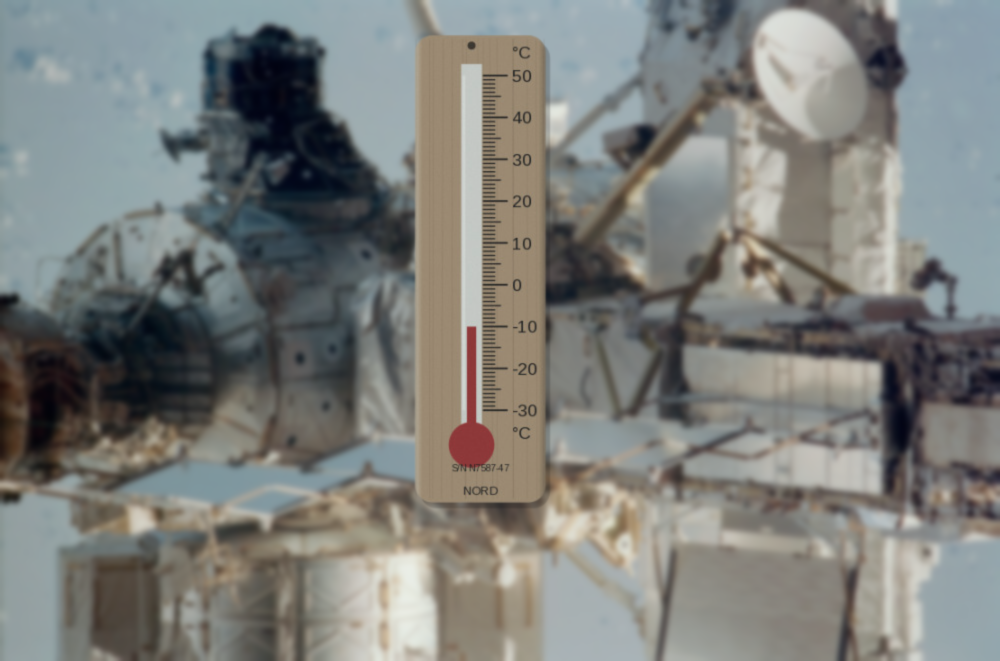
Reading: -10; °C
